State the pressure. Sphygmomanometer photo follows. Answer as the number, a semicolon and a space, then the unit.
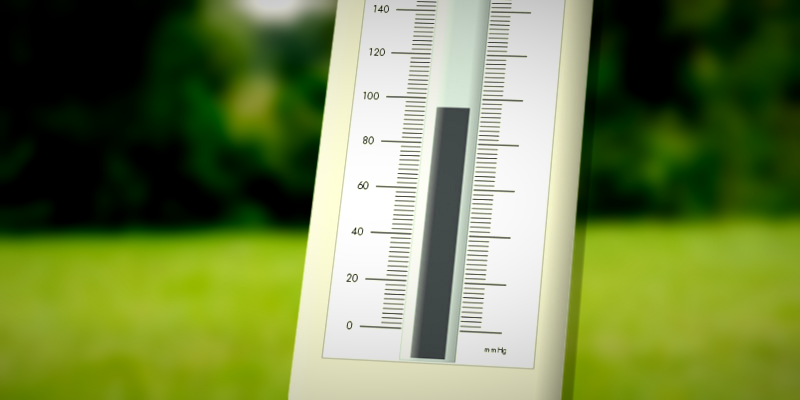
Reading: 96; mmHg
